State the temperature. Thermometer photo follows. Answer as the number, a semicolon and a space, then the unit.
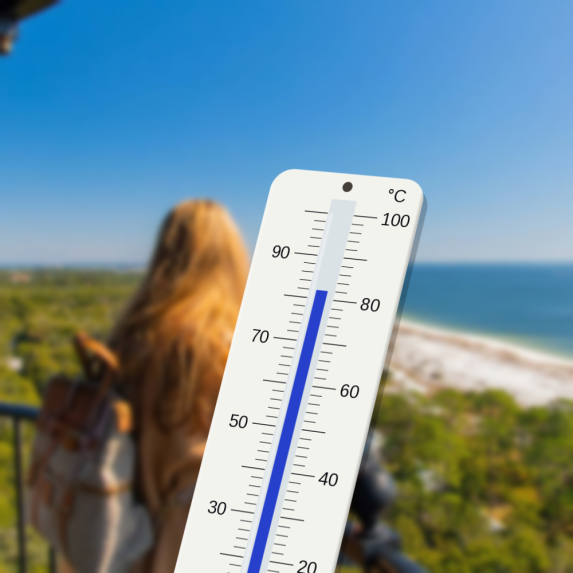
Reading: 82; °C
